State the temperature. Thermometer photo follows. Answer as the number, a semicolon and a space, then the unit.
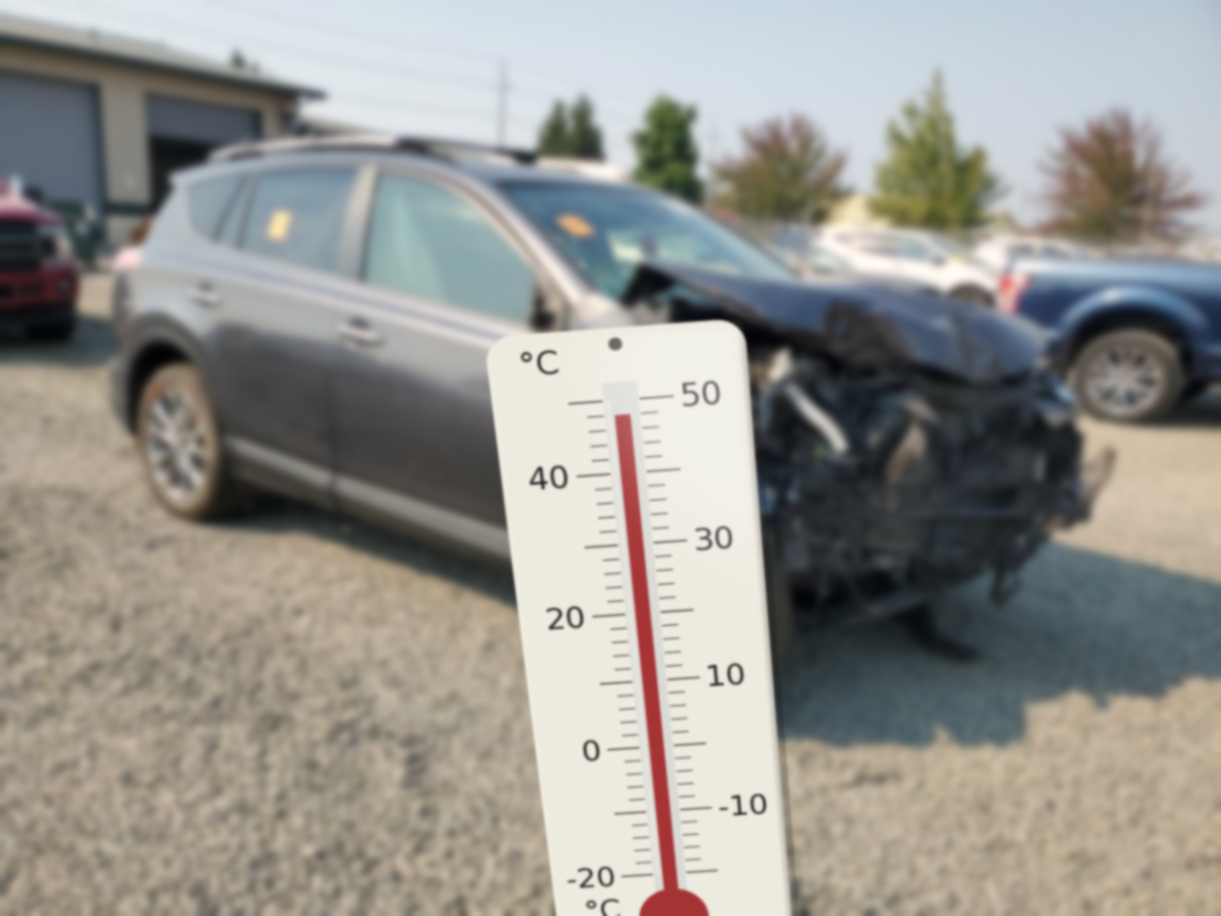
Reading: 48; °C
